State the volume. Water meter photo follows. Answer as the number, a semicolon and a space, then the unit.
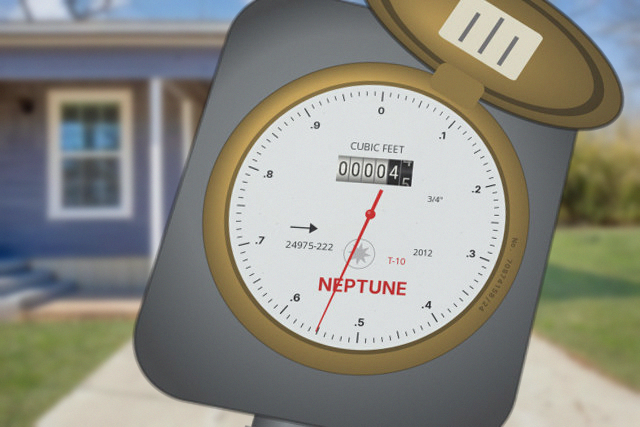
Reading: 44.55; ft³
